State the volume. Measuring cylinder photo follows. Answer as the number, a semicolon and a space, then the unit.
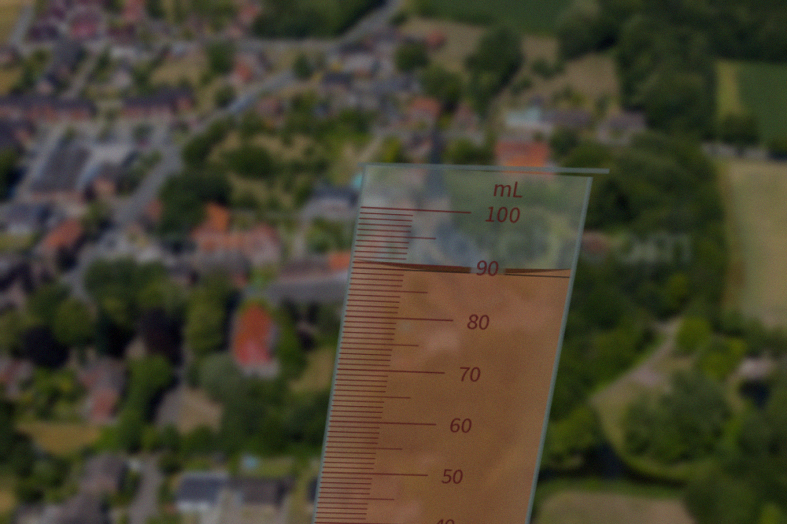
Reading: 89; mL
